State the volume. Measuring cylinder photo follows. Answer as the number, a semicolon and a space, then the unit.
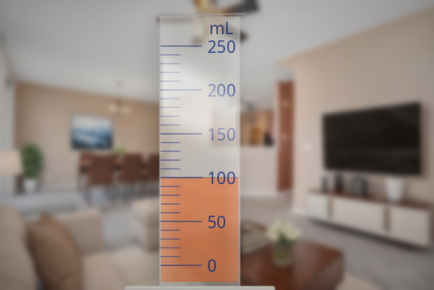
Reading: 100; mL
